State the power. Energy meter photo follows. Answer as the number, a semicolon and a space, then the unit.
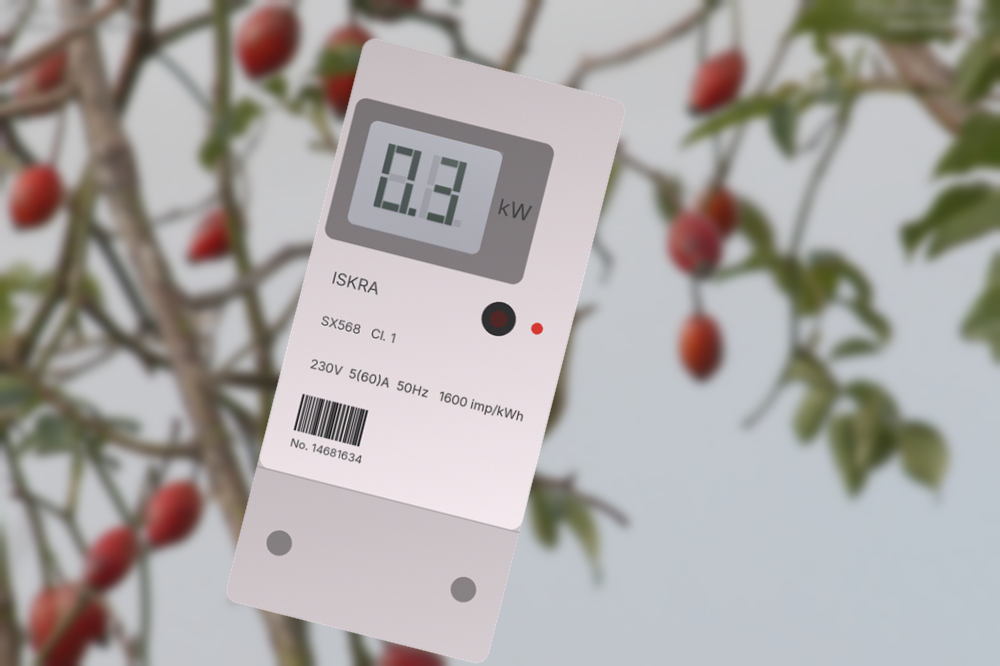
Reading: 0.3; kW
